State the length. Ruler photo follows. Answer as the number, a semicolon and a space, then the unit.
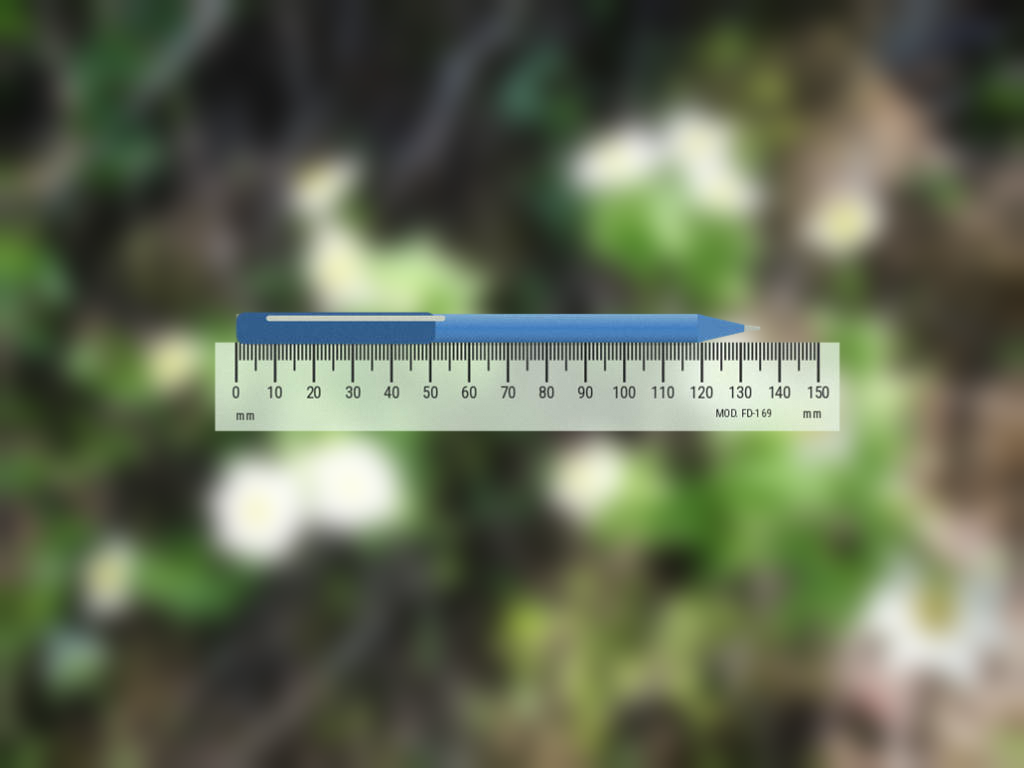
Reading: 135; mm
